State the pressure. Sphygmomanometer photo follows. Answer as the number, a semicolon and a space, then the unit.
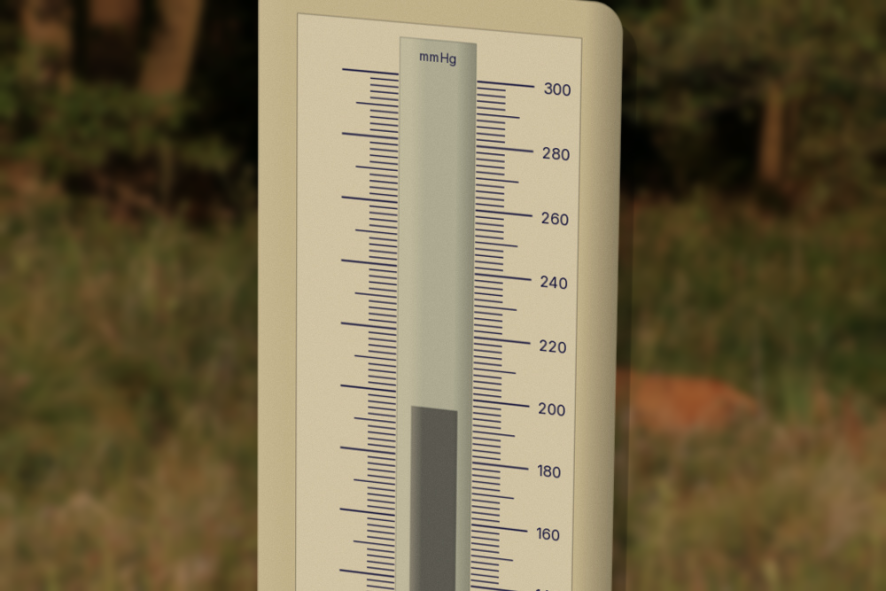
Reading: 196; mmHg
